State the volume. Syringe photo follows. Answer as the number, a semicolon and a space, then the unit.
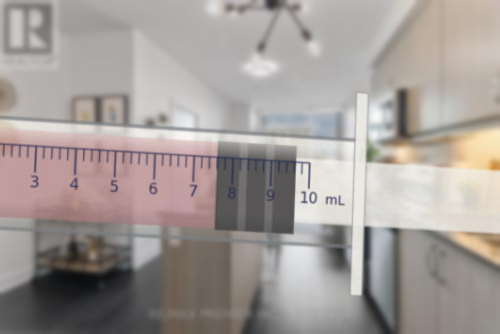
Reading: 7.6; mL
